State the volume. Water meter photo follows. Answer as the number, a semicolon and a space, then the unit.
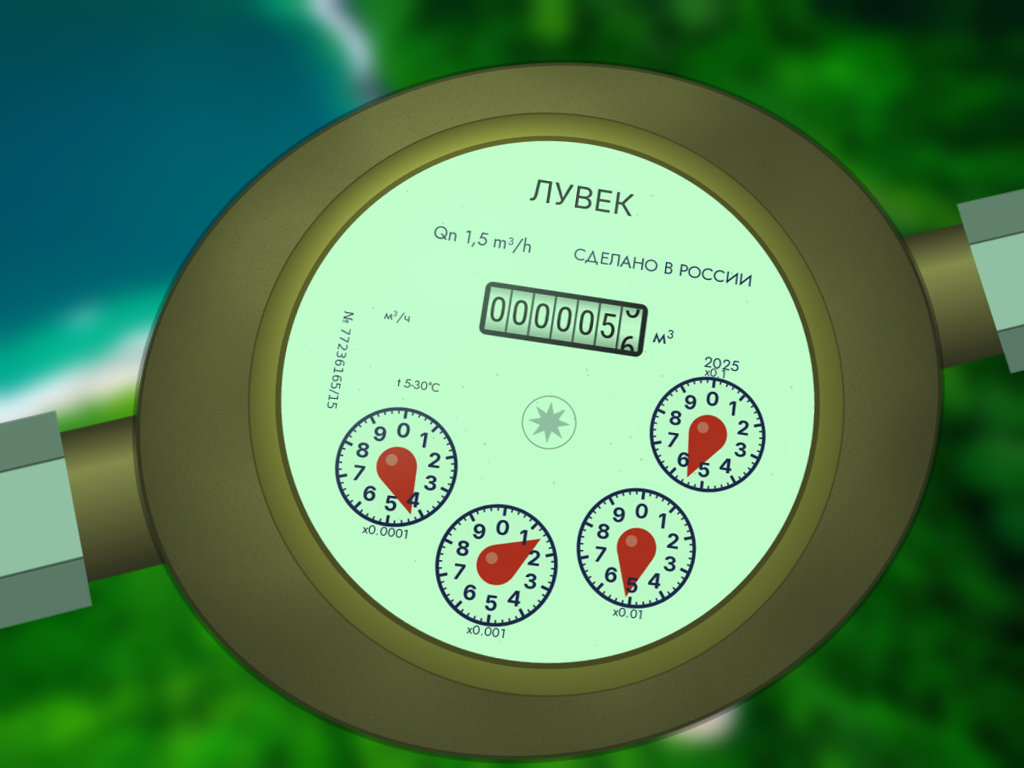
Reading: 55.5514; m³
